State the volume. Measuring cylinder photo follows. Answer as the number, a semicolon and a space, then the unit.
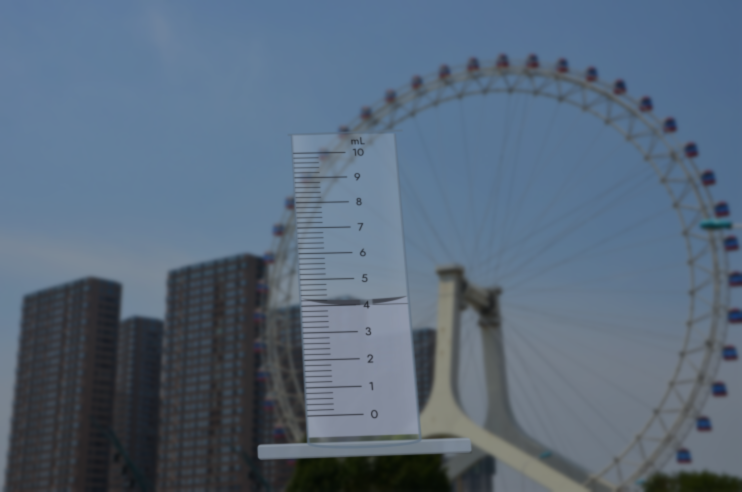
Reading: 4; mL
